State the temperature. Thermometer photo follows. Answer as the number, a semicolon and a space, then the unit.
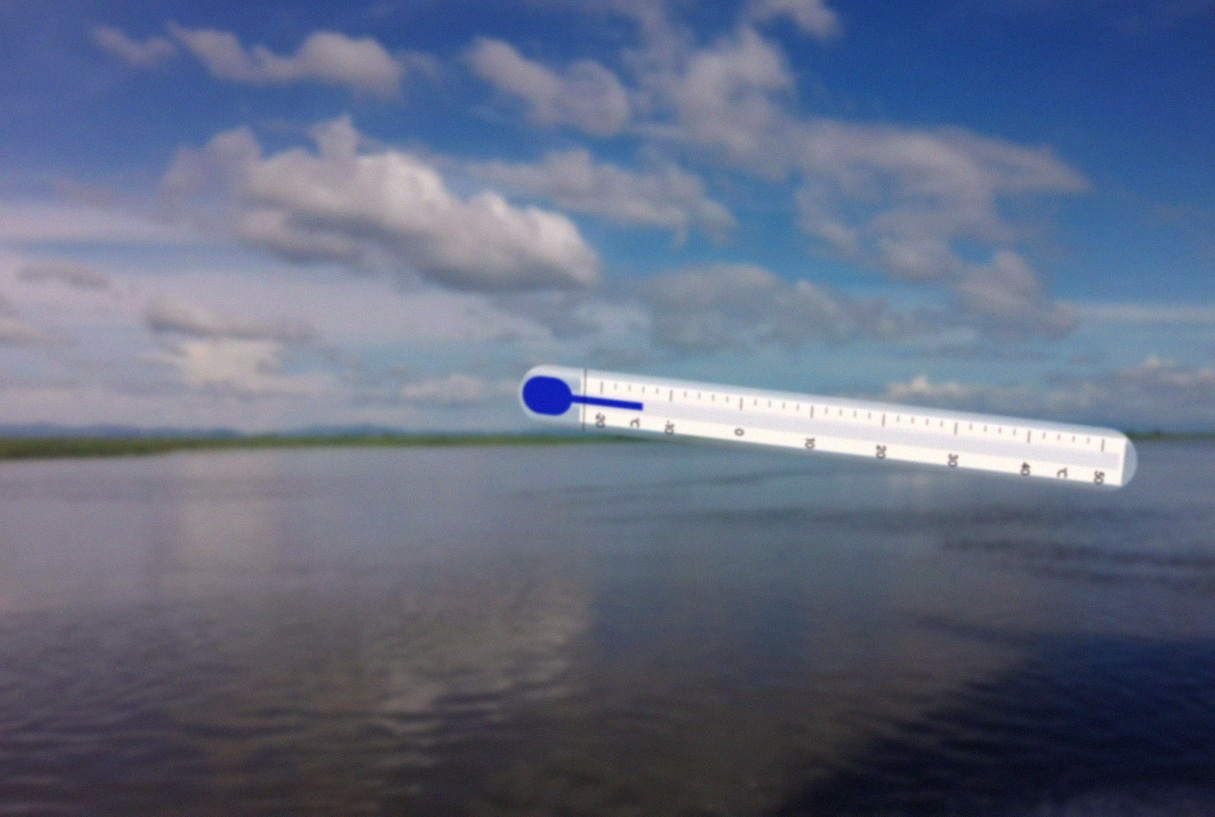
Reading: -14; °C
